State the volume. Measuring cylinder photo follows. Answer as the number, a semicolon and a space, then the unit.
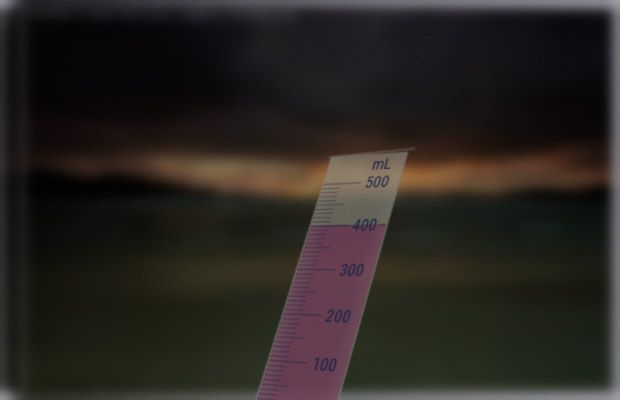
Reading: 400; mL
